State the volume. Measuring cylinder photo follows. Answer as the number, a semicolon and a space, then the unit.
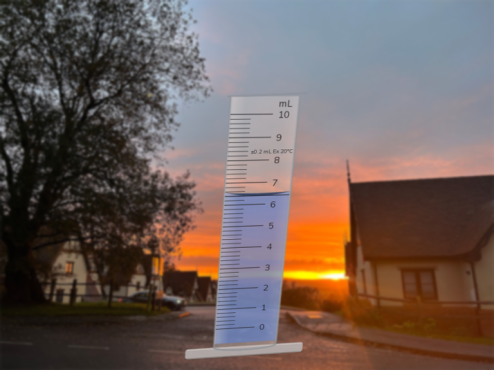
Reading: 6.4; mL
